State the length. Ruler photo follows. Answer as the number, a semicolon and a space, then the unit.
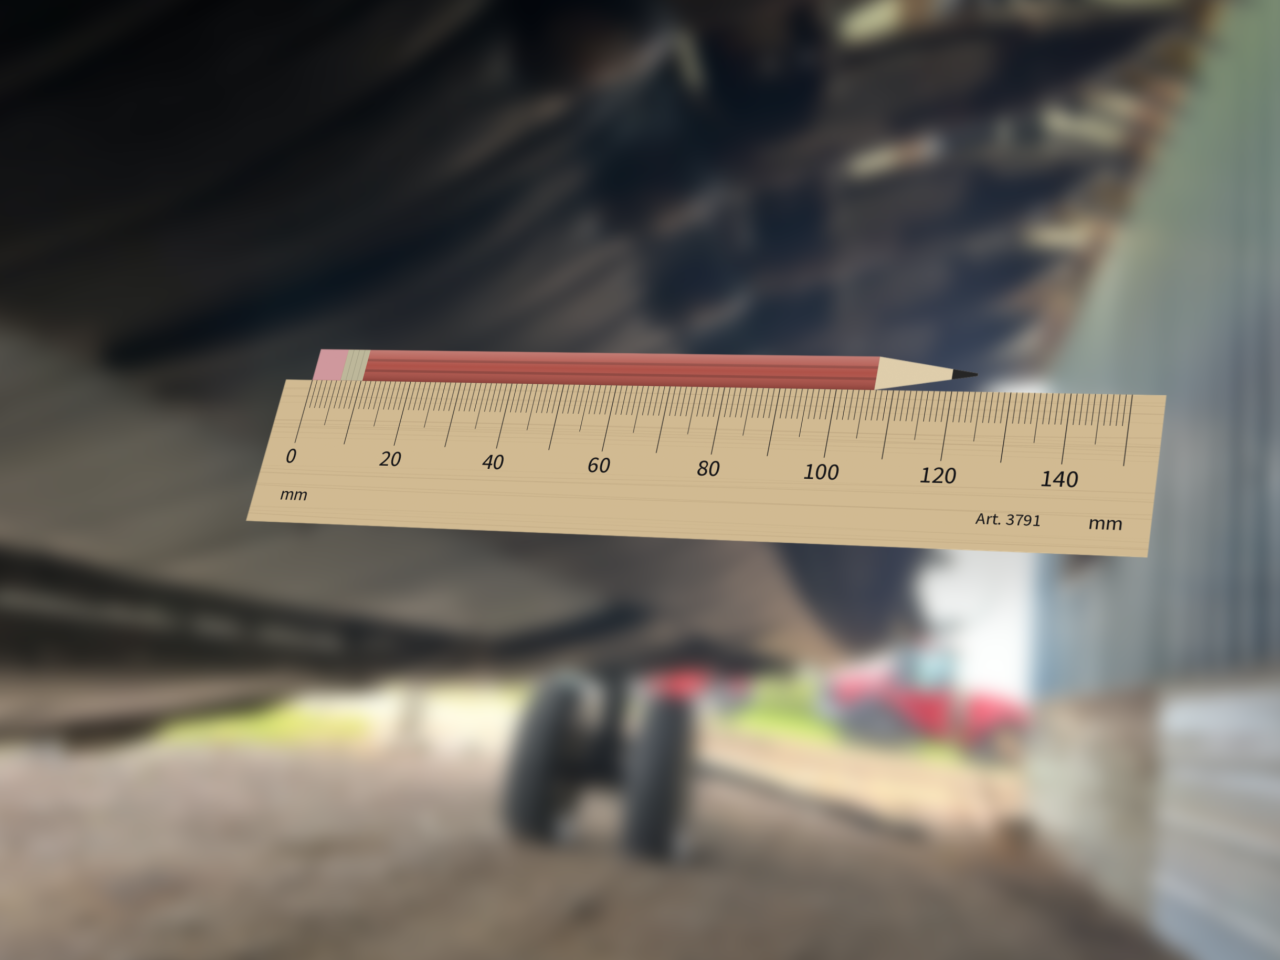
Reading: 124; mm
